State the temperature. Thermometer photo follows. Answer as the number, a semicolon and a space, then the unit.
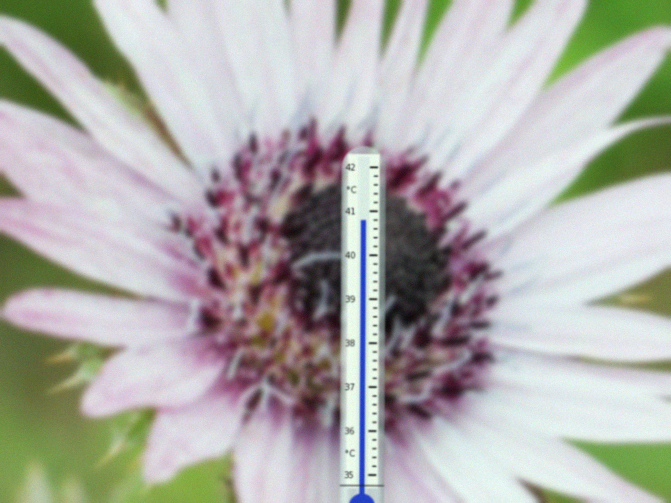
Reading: 40.8; °C
